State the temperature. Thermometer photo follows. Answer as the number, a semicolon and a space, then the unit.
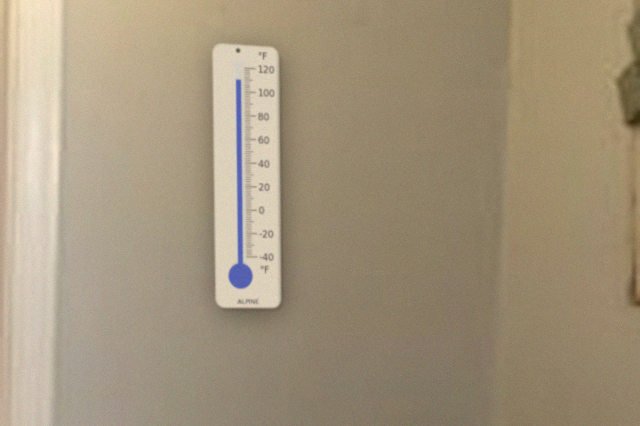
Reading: 110; °F
